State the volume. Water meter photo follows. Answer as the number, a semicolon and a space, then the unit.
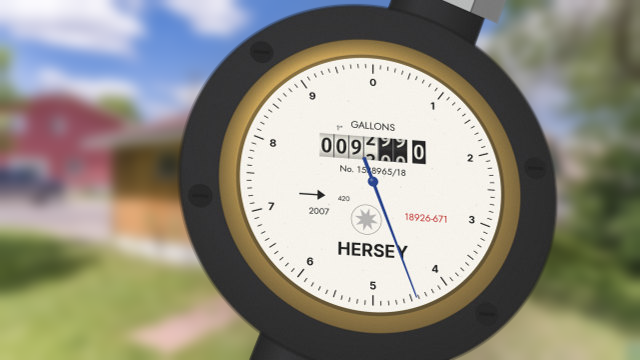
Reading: 92994.4; gal
